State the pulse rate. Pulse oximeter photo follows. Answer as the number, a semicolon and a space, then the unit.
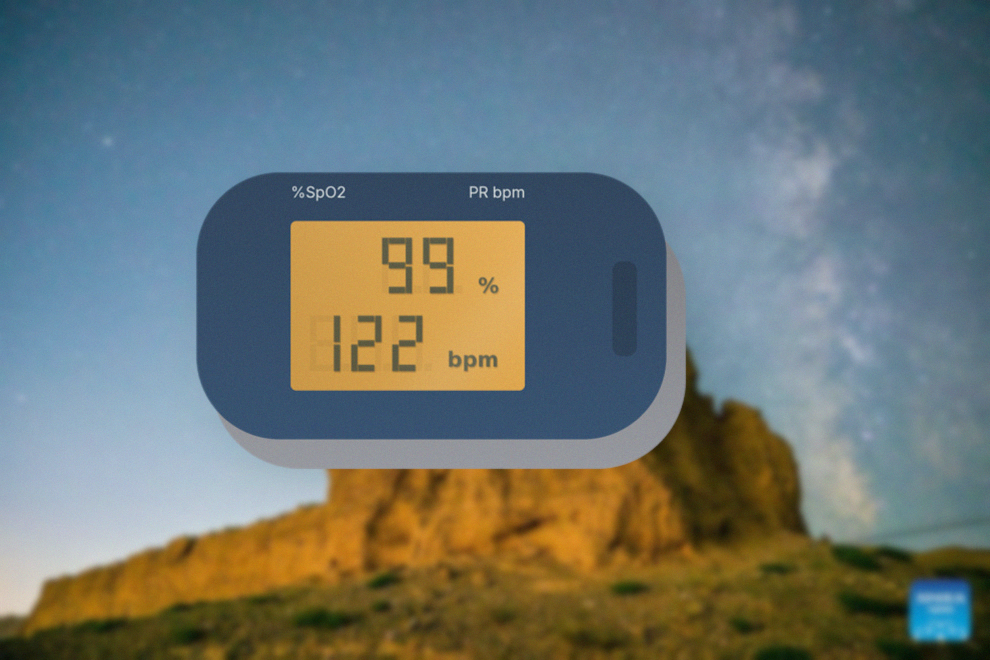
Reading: 122; bpm
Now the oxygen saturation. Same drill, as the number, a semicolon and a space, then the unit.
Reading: 99; %
